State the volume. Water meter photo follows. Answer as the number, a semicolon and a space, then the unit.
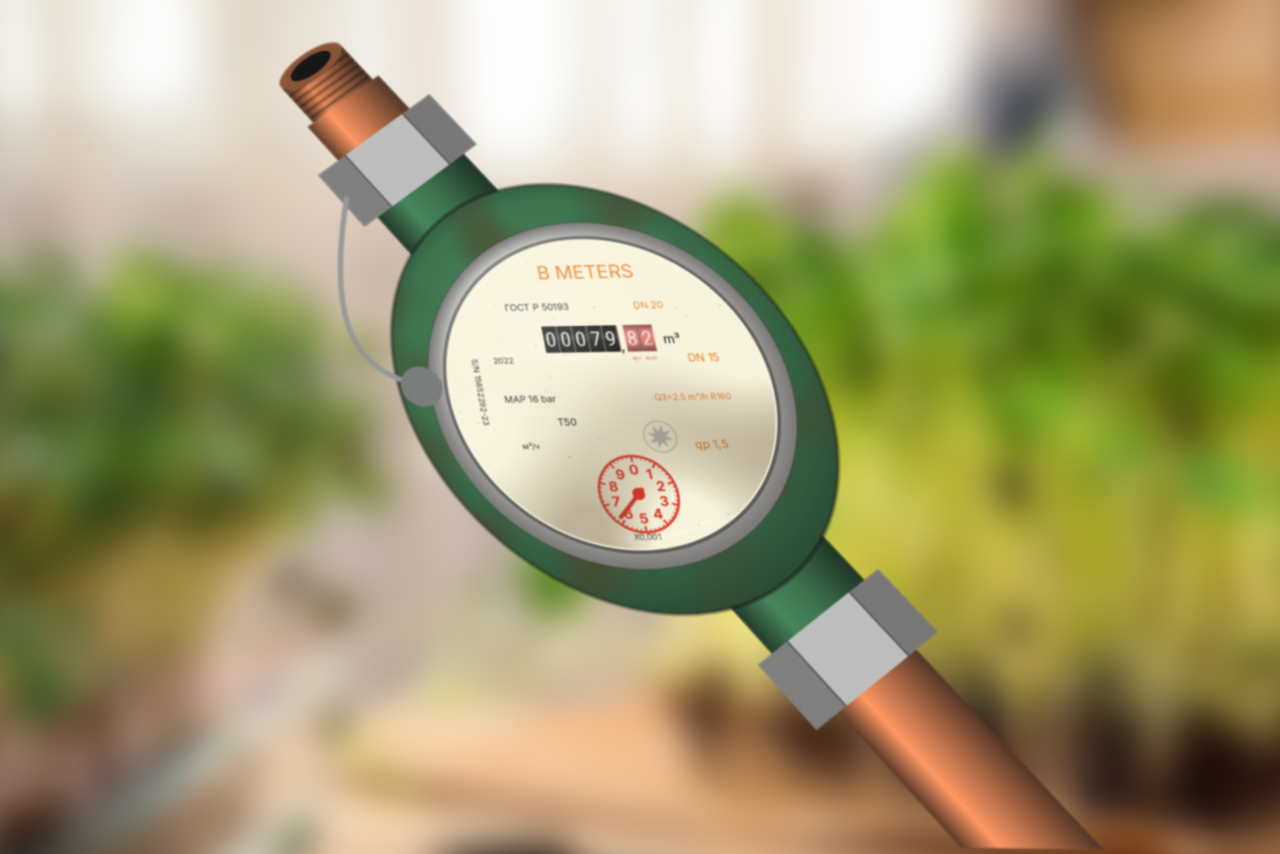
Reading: 79.826; m³
